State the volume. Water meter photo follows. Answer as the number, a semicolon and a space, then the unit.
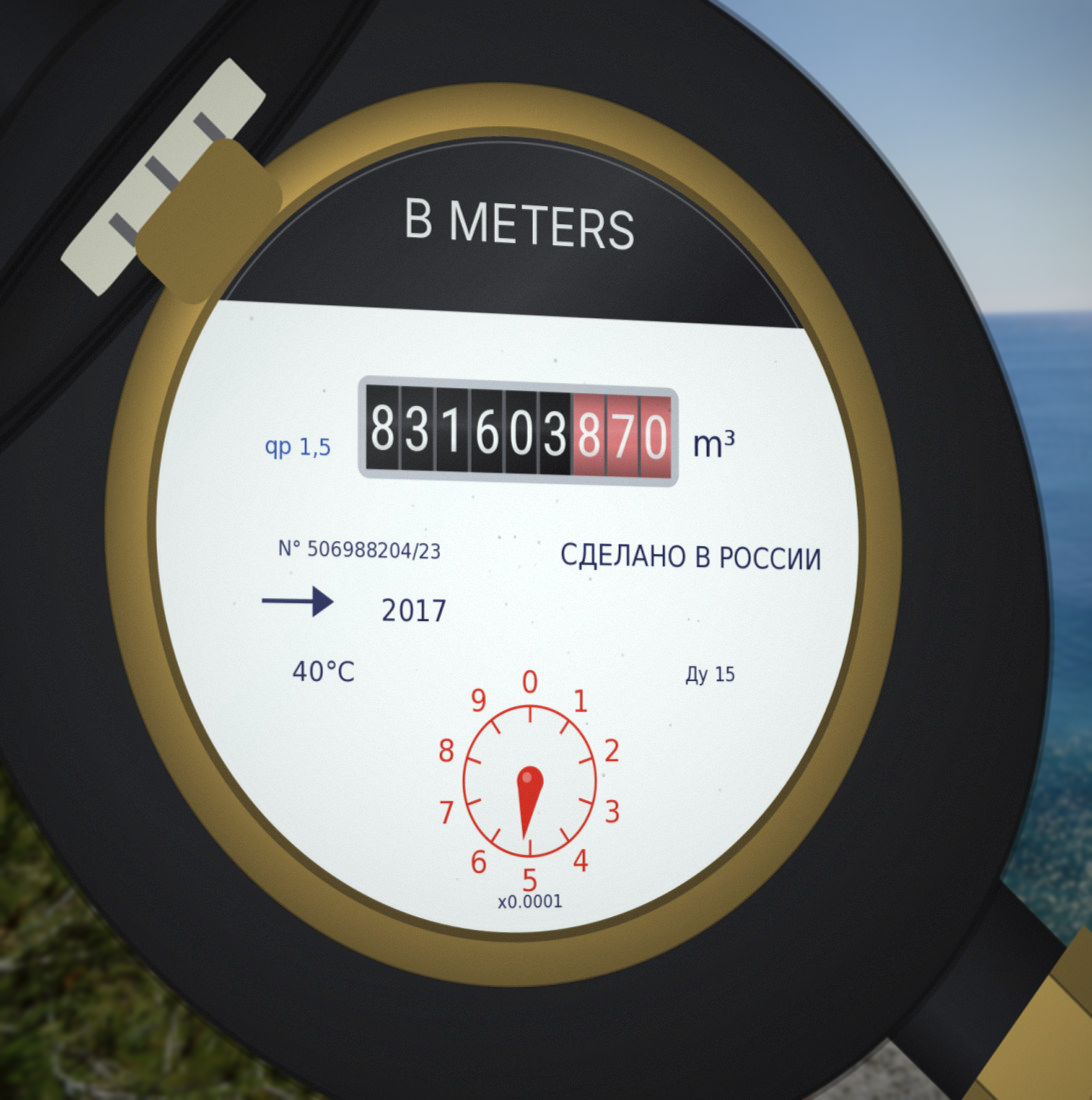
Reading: 831603.8705; m³
